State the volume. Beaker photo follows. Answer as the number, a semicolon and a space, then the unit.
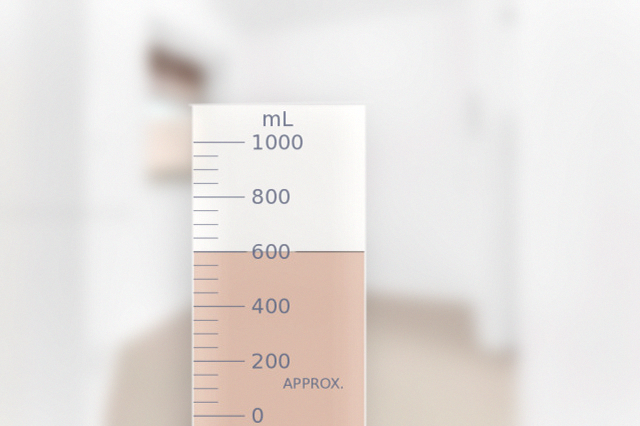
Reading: 600; mL
